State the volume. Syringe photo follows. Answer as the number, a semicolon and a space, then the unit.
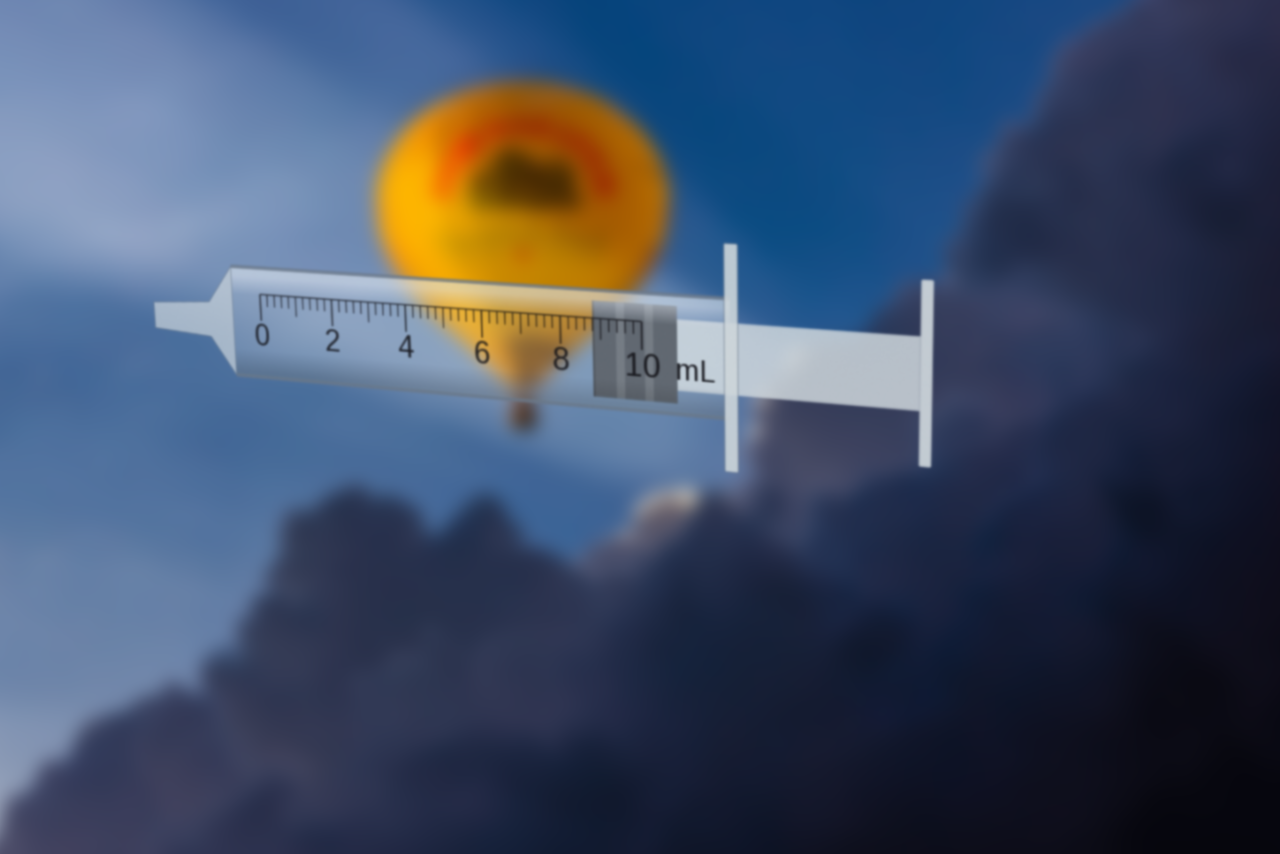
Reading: 8.8; mL
